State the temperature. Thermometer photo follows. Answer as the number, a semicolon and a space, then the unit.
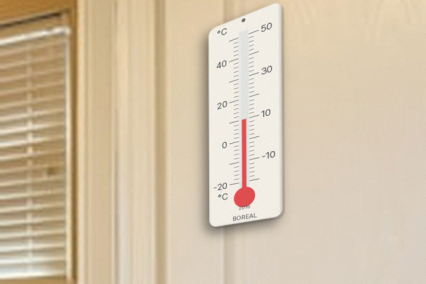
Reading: 10; °C
